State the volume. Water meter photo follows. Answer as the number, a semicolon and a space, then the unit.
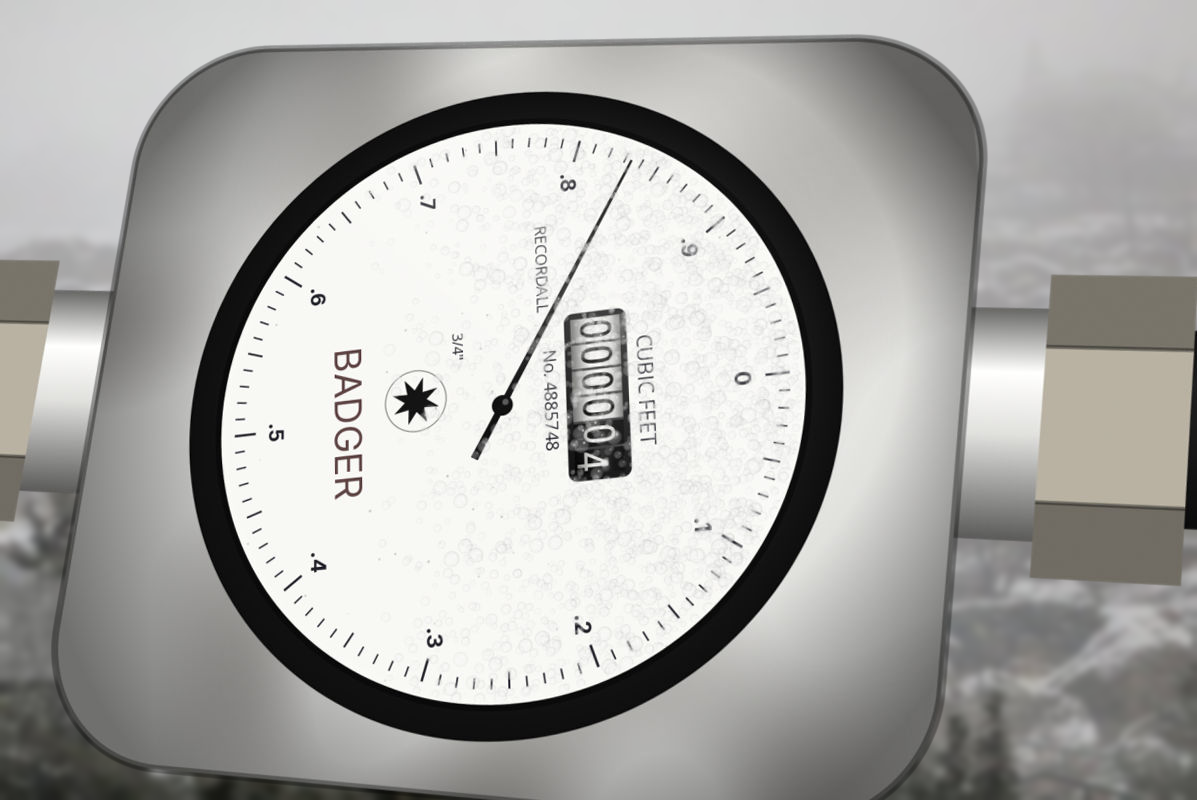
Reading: 3.83; ft³
